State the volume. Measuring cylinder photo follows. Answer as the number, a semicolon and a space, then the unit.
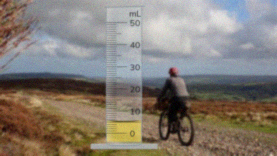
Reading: 5; mL
